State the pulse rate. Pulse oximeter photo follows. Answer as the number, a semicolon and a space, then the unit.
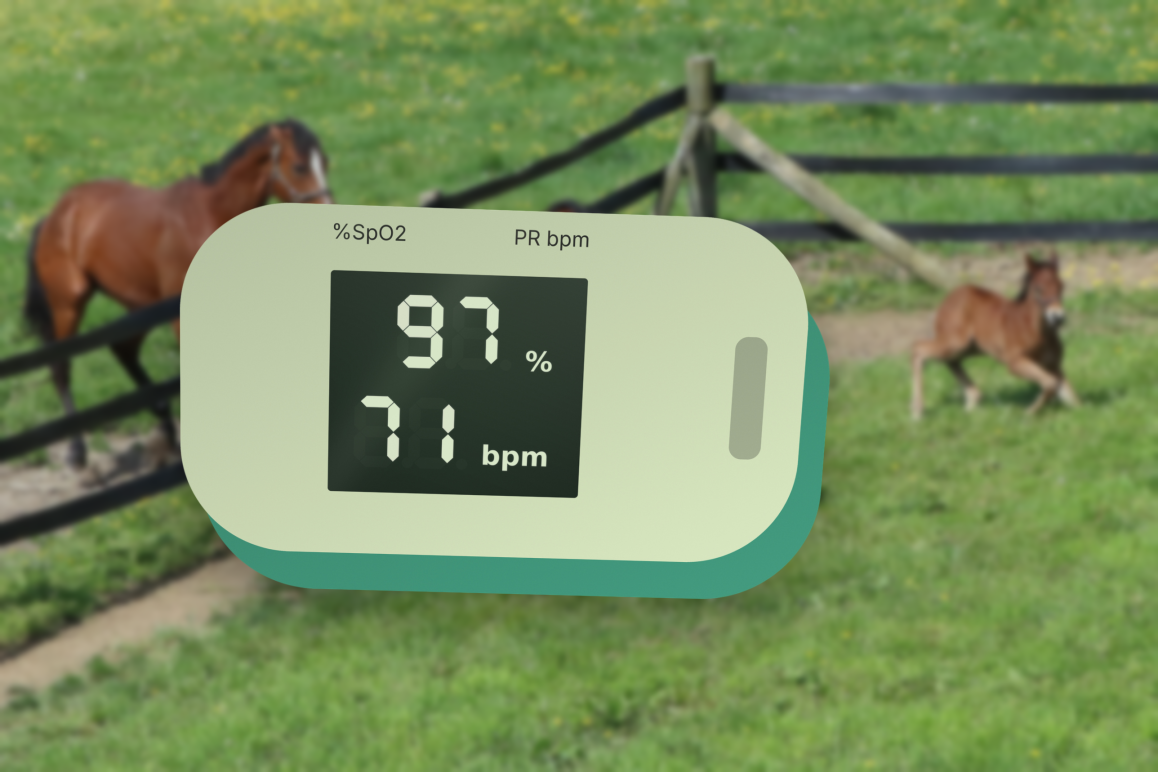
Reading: 71; bpm
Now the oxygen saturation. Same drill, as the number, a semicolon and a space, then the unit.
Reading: 97; %
